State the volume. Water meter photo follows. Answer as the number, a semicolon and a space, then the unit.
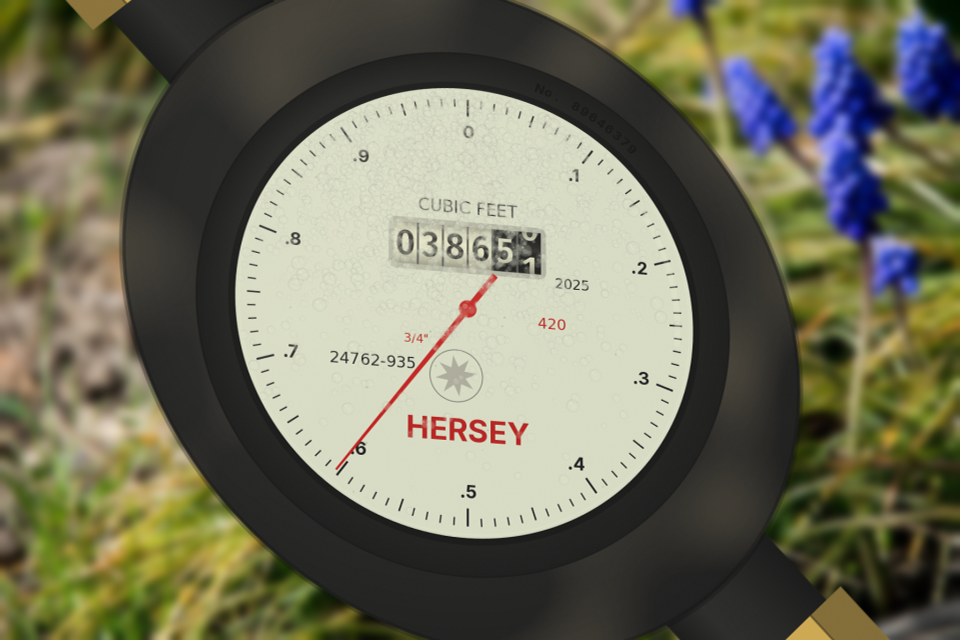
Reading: 38650.60; ft³
